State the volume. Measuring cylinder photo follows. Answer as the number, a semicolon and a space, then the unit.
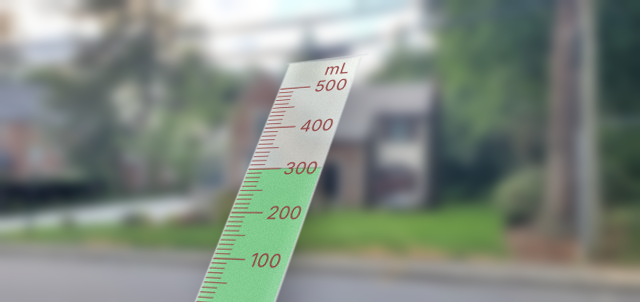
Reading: 300; mL
